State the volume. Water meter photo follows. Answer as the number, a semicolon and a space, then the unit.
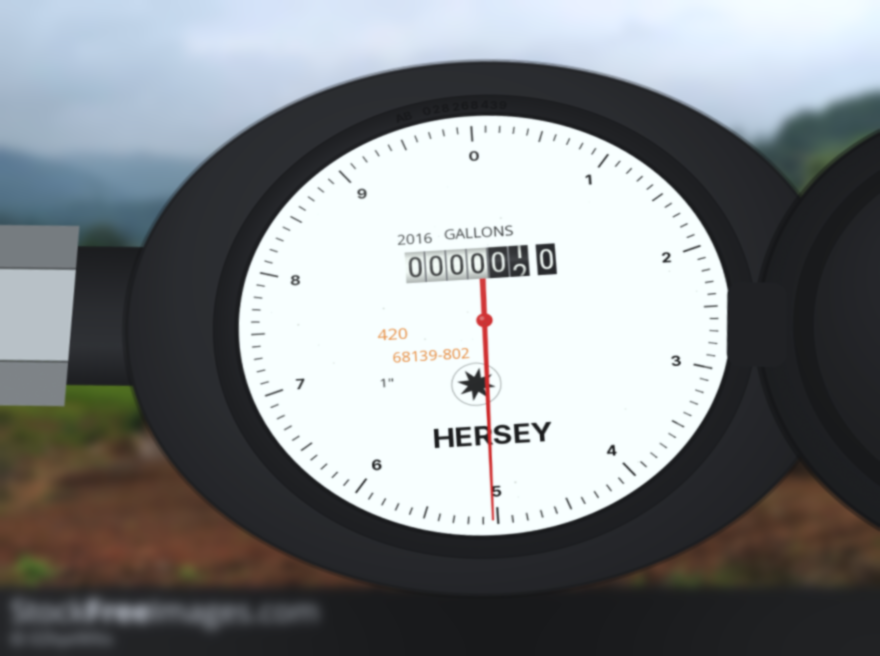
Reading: 15.0; gal
